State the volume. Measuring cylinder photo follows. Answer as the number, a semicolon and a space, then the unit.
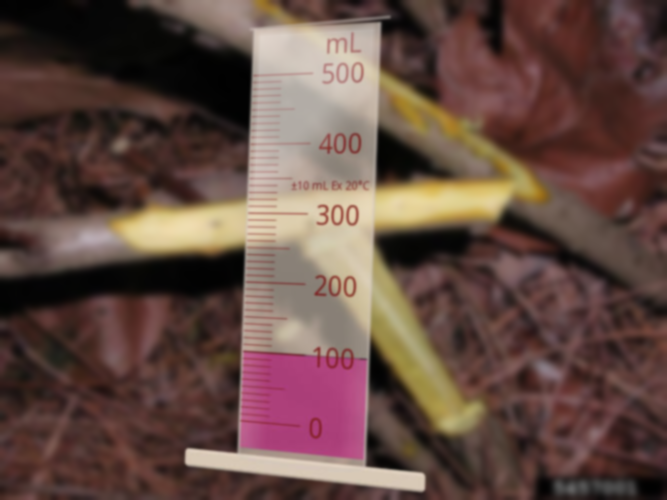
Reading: 100; mL
